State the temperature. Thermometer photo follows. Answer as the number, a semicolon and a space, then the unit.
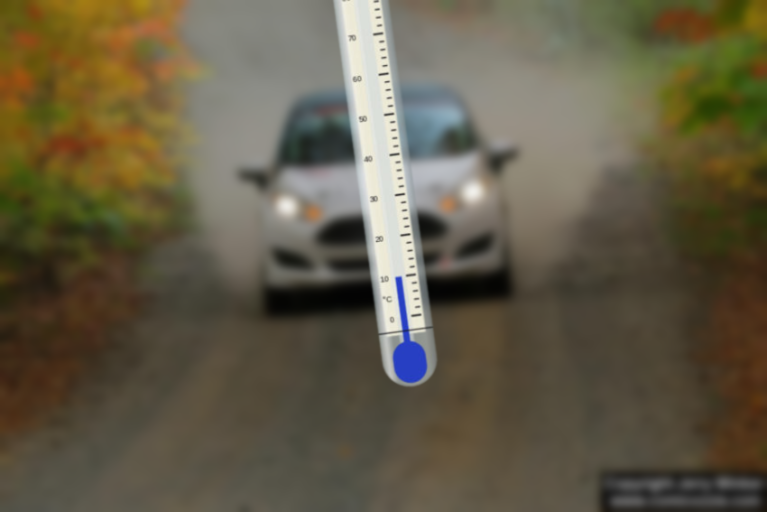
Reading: 10; °C
